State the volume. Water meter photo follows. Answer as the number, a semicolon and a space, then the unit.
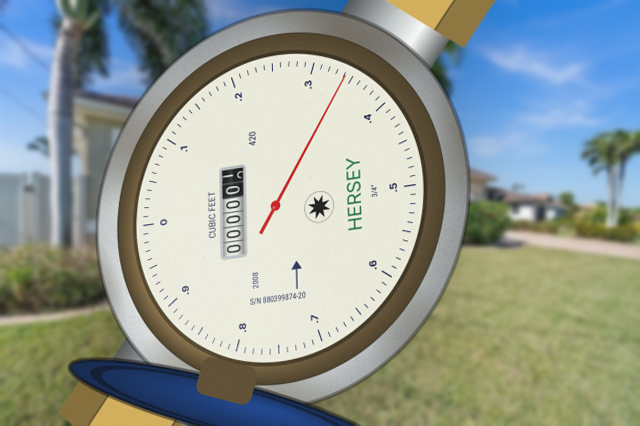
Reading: 1.34; ft³
